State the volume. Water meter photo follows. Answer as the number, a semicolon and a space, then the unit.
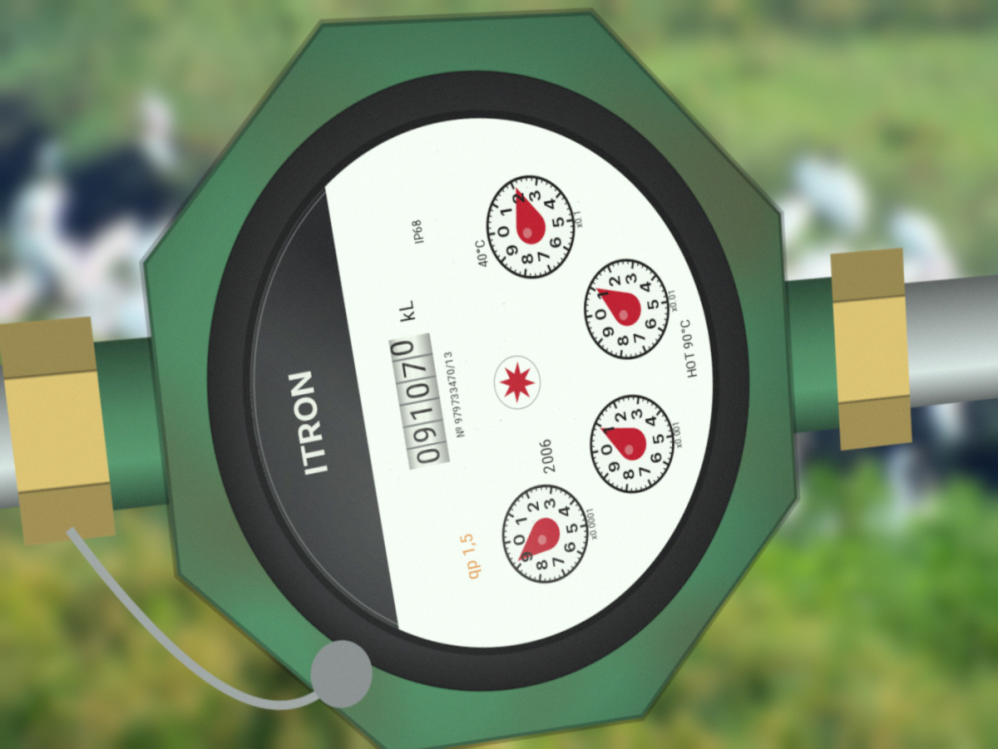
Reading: 91070.2109; kL
